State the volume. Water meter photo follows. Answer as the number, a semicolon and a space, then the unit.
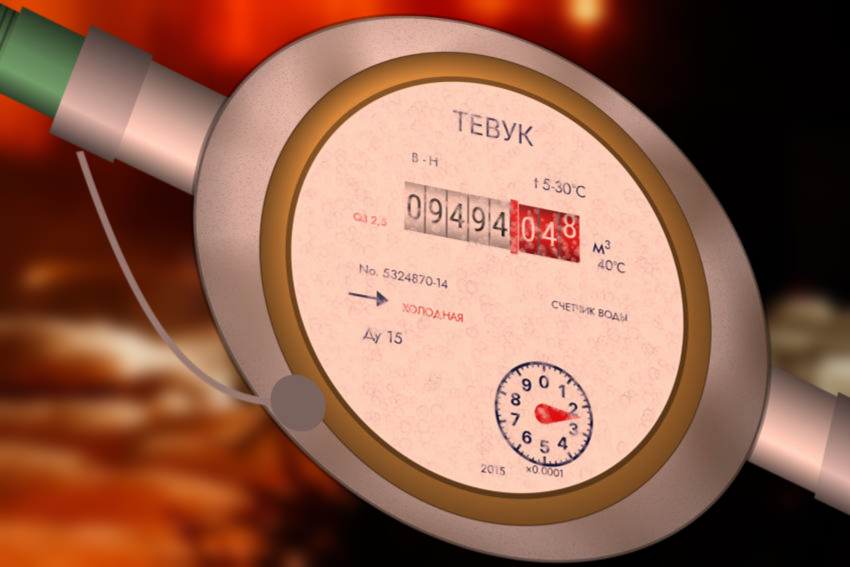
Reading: 9494.0482; m³
